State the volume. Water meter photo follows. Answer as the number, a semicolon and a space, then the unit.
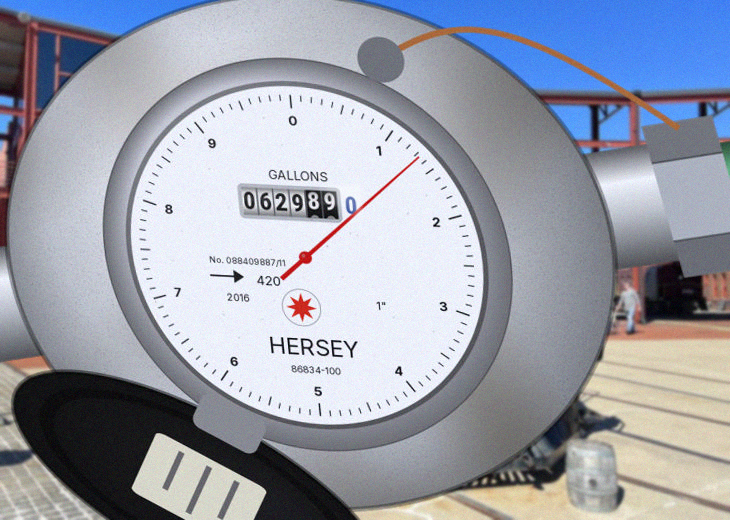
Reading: 629891.3; gal
